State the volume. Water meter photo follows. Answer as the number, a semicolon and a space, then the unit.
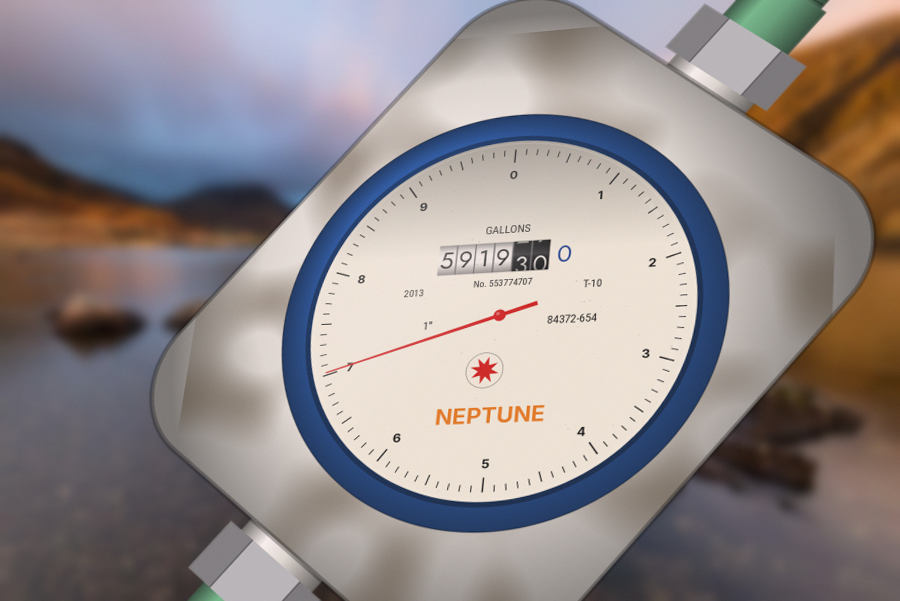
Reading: 5919297.0; gal
